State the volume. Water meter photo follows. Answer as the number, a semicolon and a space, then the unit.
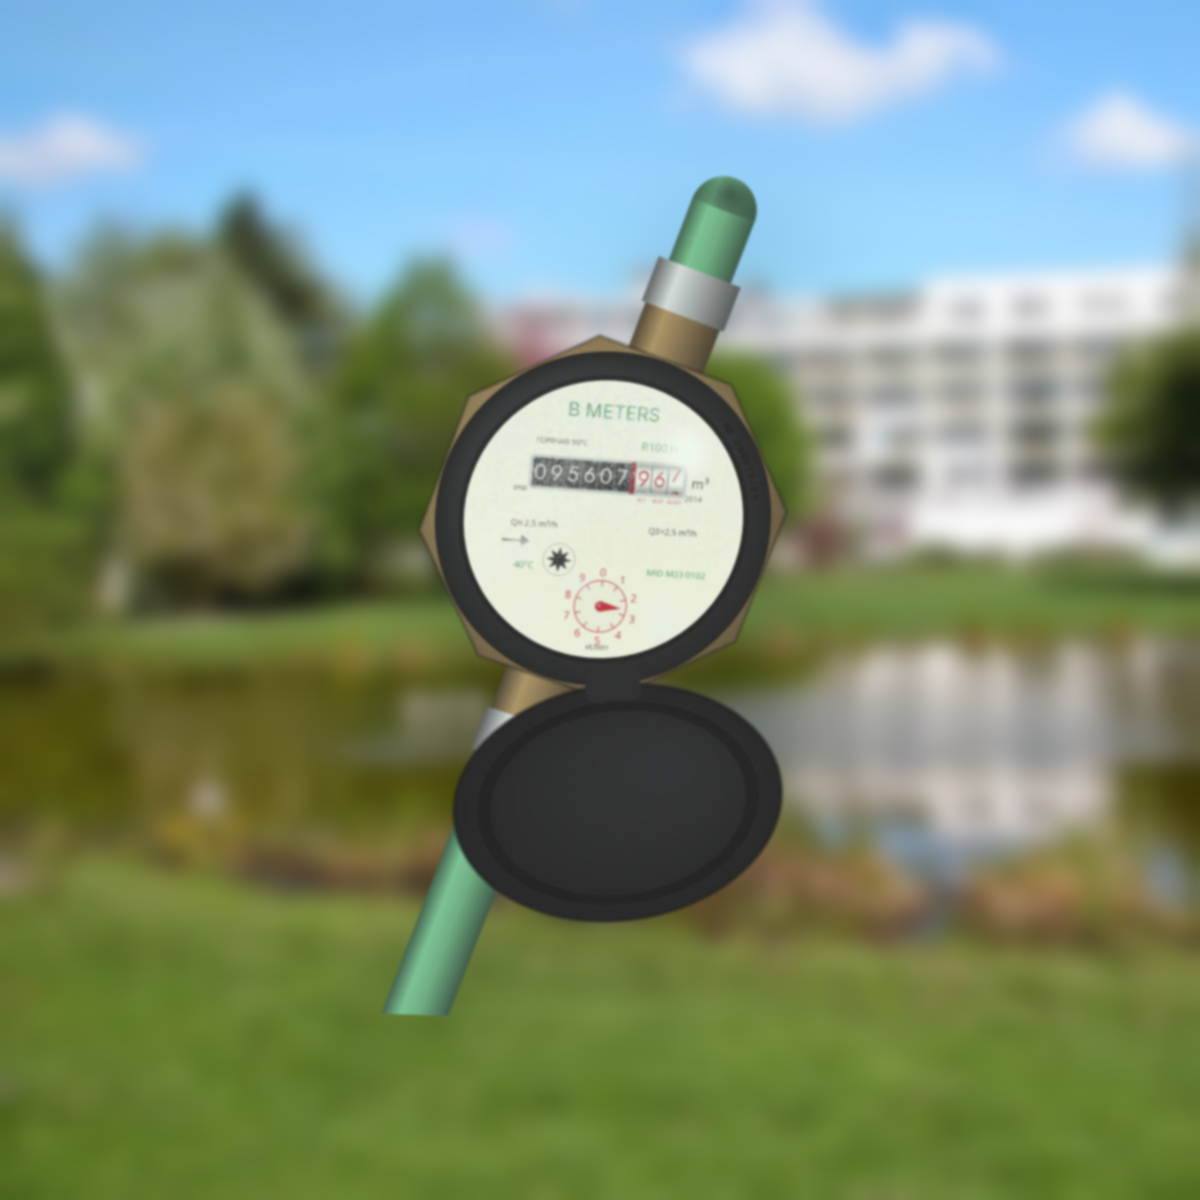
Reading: 95607.9672; m³
